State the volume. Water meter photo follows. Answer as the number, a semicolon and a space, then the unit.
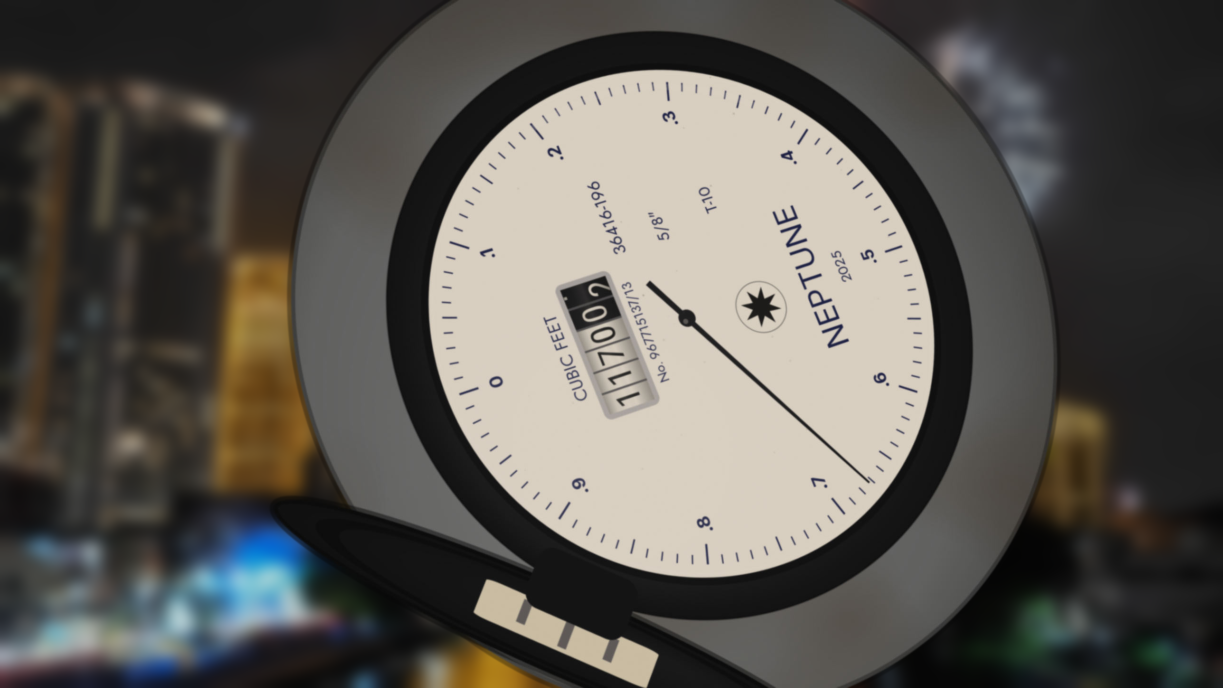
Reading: 117001.67; ft³
